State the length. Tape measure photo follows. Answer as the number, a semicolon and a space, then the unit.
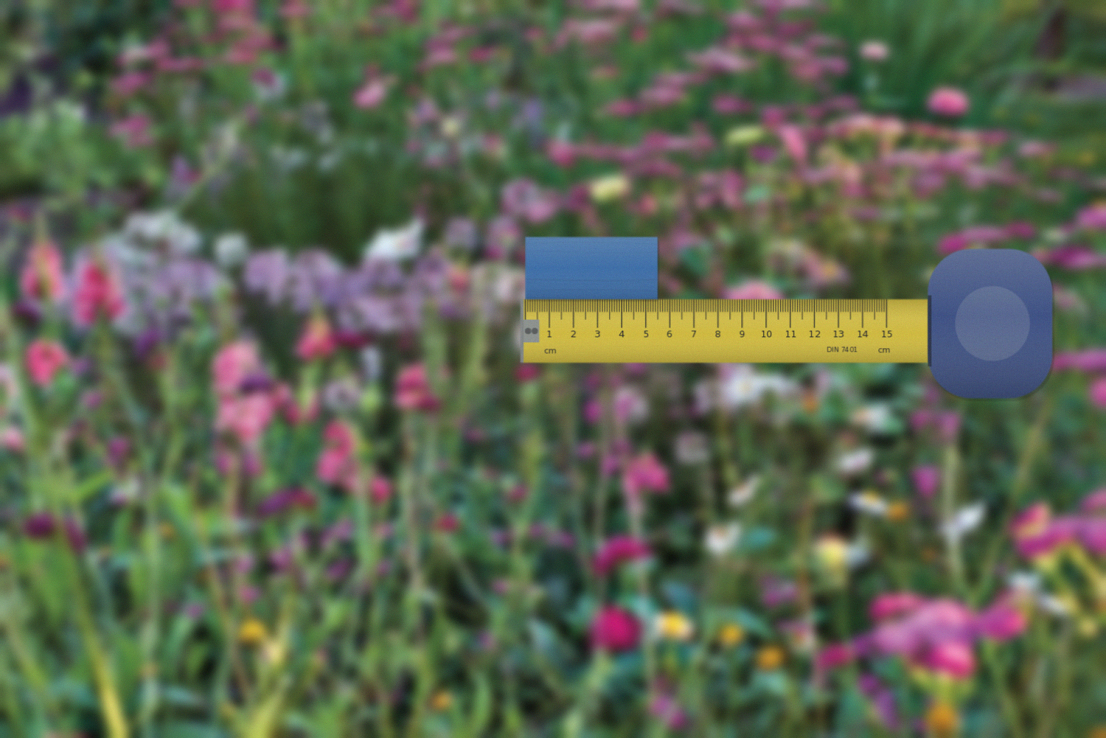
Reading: 5.5; cm
